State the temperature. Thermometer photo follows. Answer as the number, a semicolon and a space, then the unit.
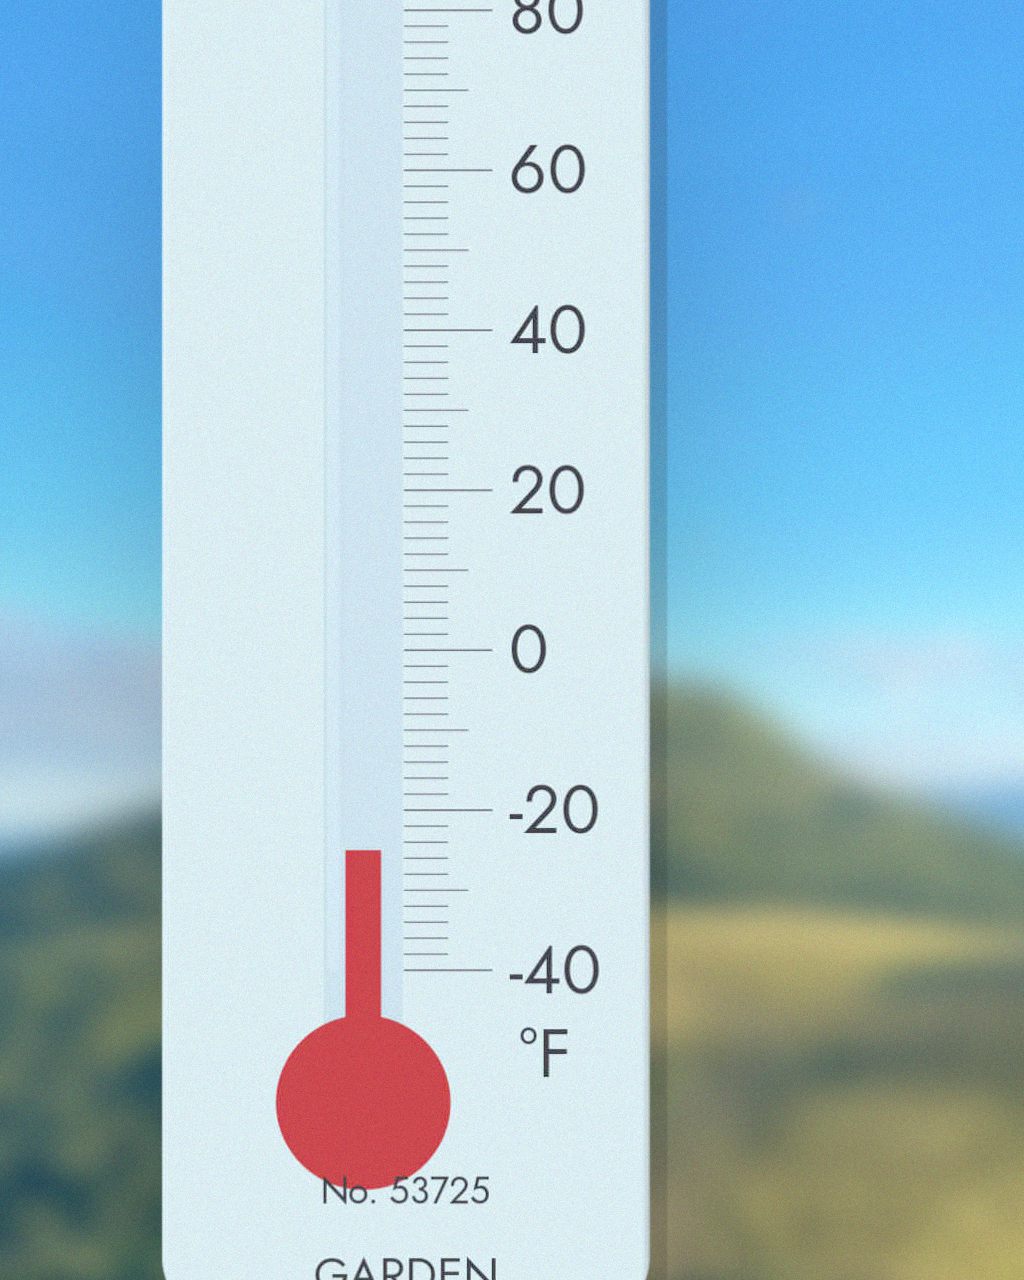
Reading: -25; °F
